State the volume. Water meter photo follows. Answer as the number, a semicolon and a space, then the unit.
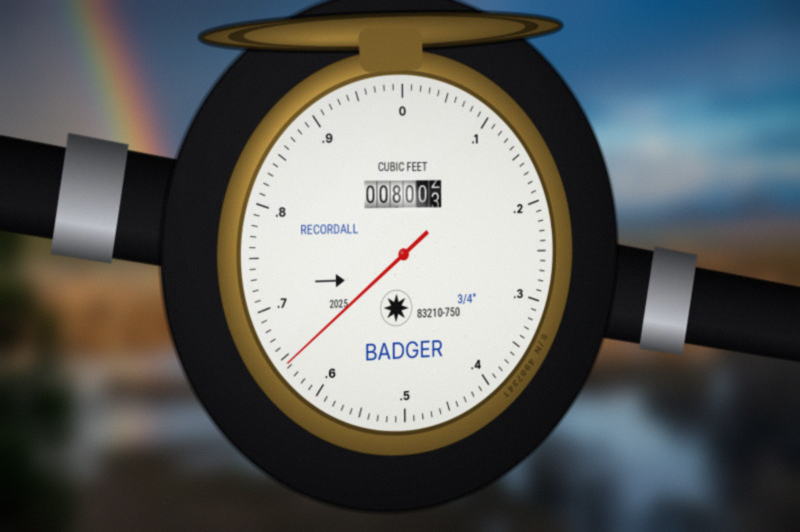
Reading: 8002.64; ft³
